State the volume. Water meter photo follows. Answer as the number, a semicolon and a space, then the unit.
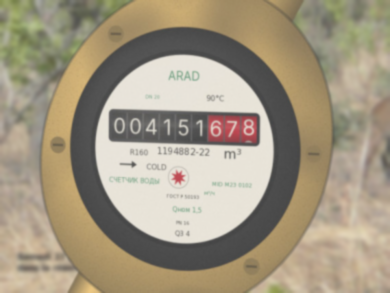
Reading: 4151.678; m³
